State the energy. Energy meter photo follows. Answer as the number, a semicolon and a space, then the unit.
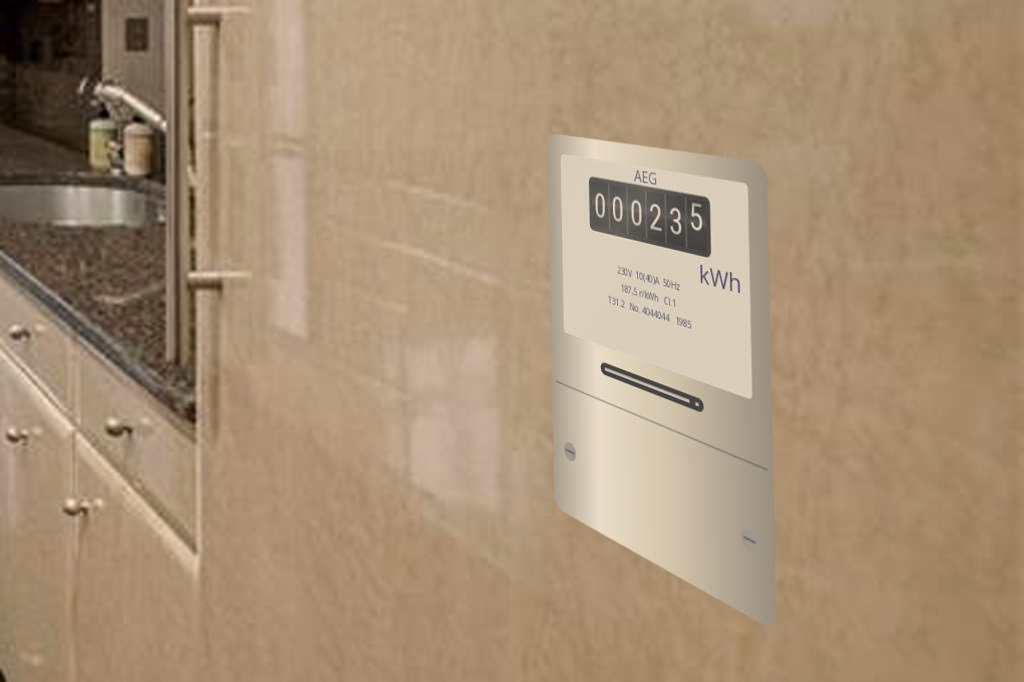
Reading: 235; kWh
